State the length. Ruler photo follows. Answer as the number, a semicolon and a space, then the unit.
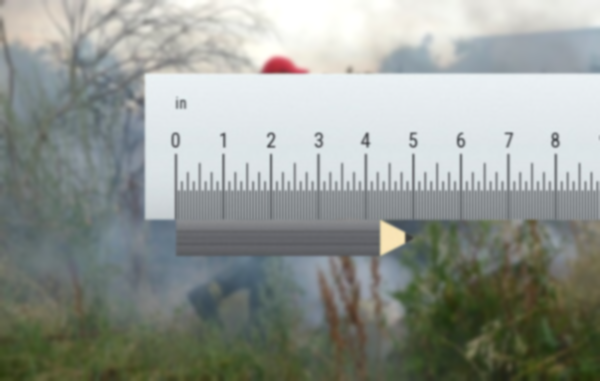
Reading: 5; in
